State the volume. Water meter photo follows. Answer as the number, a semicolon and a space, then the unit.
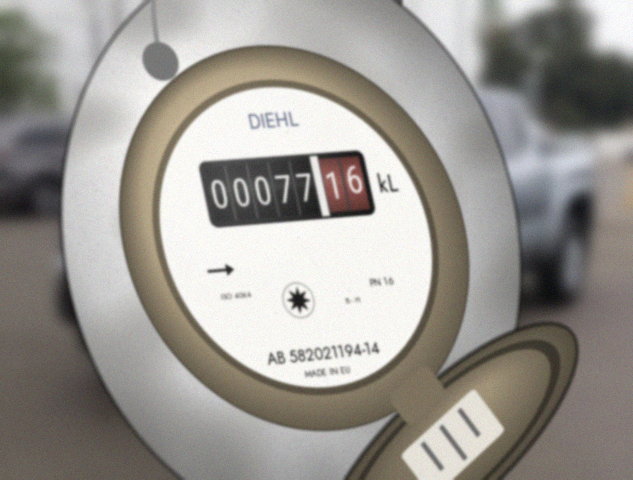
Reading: 77.16; kL
